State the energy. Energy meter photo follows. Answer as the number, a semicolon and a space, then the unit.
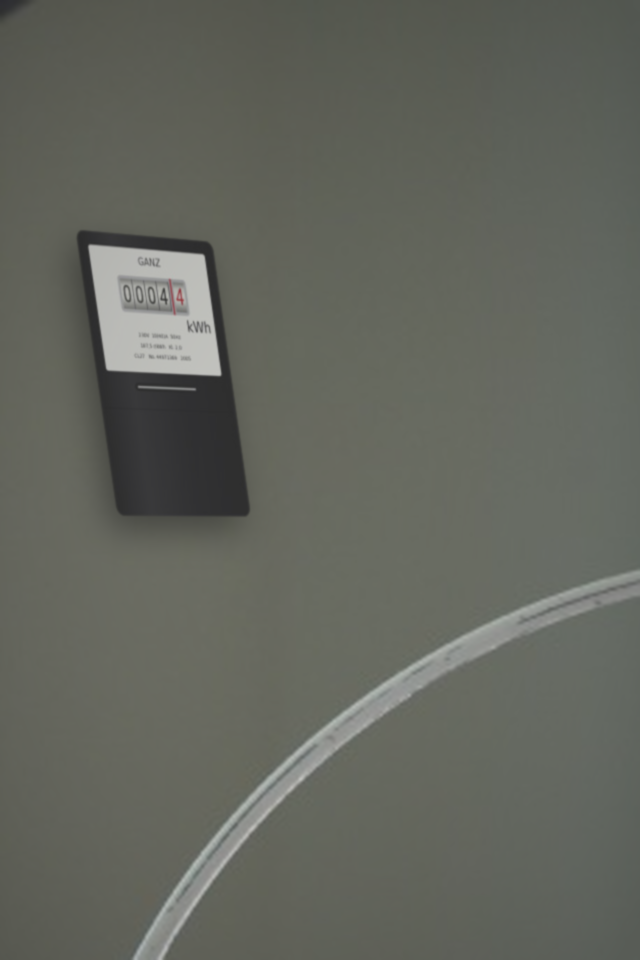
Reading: 4.4; kWh
